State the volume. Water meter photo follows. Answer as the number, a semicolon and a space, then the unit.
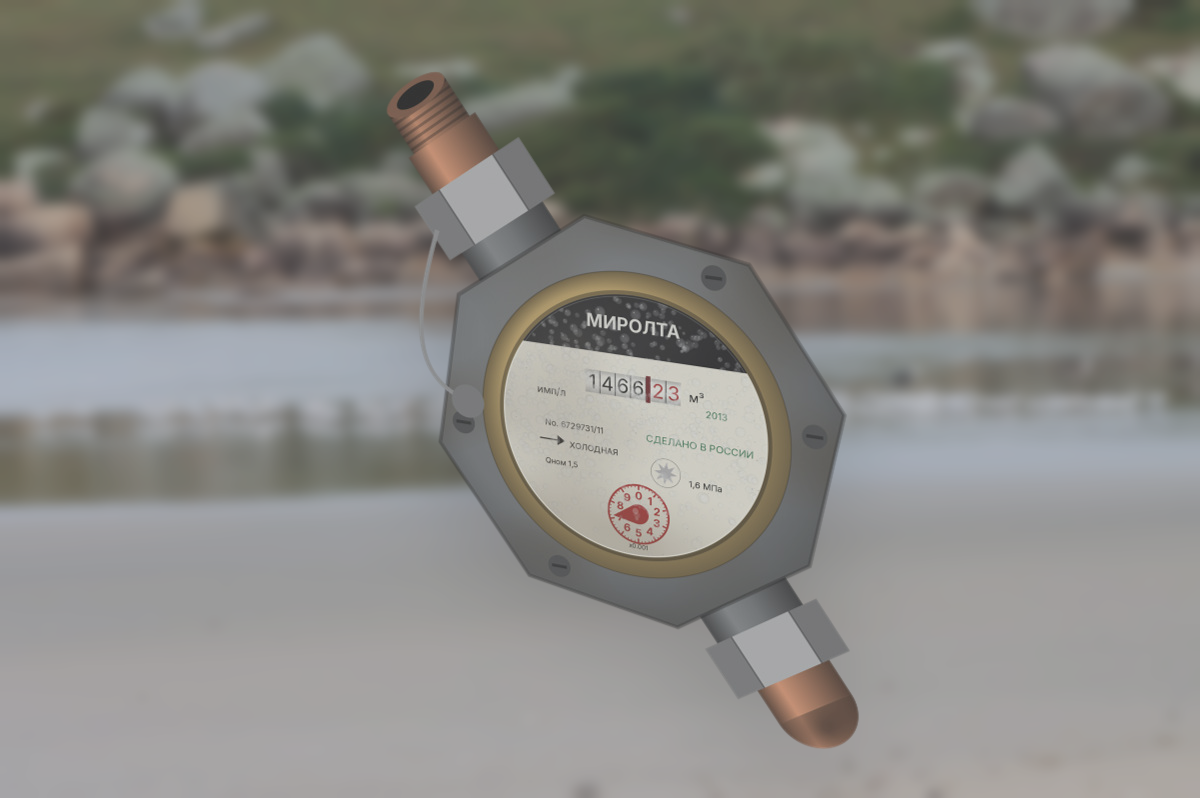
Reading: 1466.237; m³
